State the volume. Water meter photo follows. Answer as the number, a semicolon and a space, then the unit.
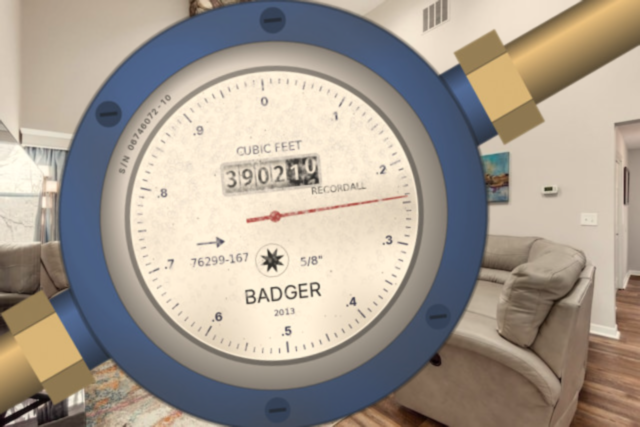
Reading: 390210.24; ft³
